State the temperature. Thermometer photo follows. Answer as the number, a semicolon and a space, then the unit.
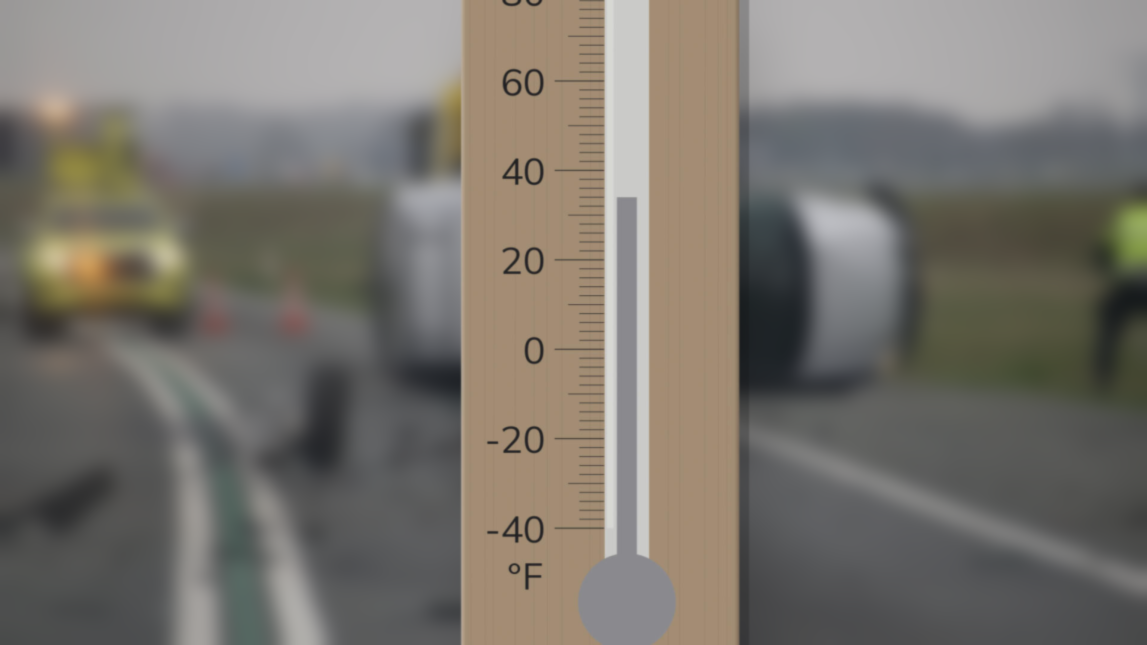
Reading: 34; °F
